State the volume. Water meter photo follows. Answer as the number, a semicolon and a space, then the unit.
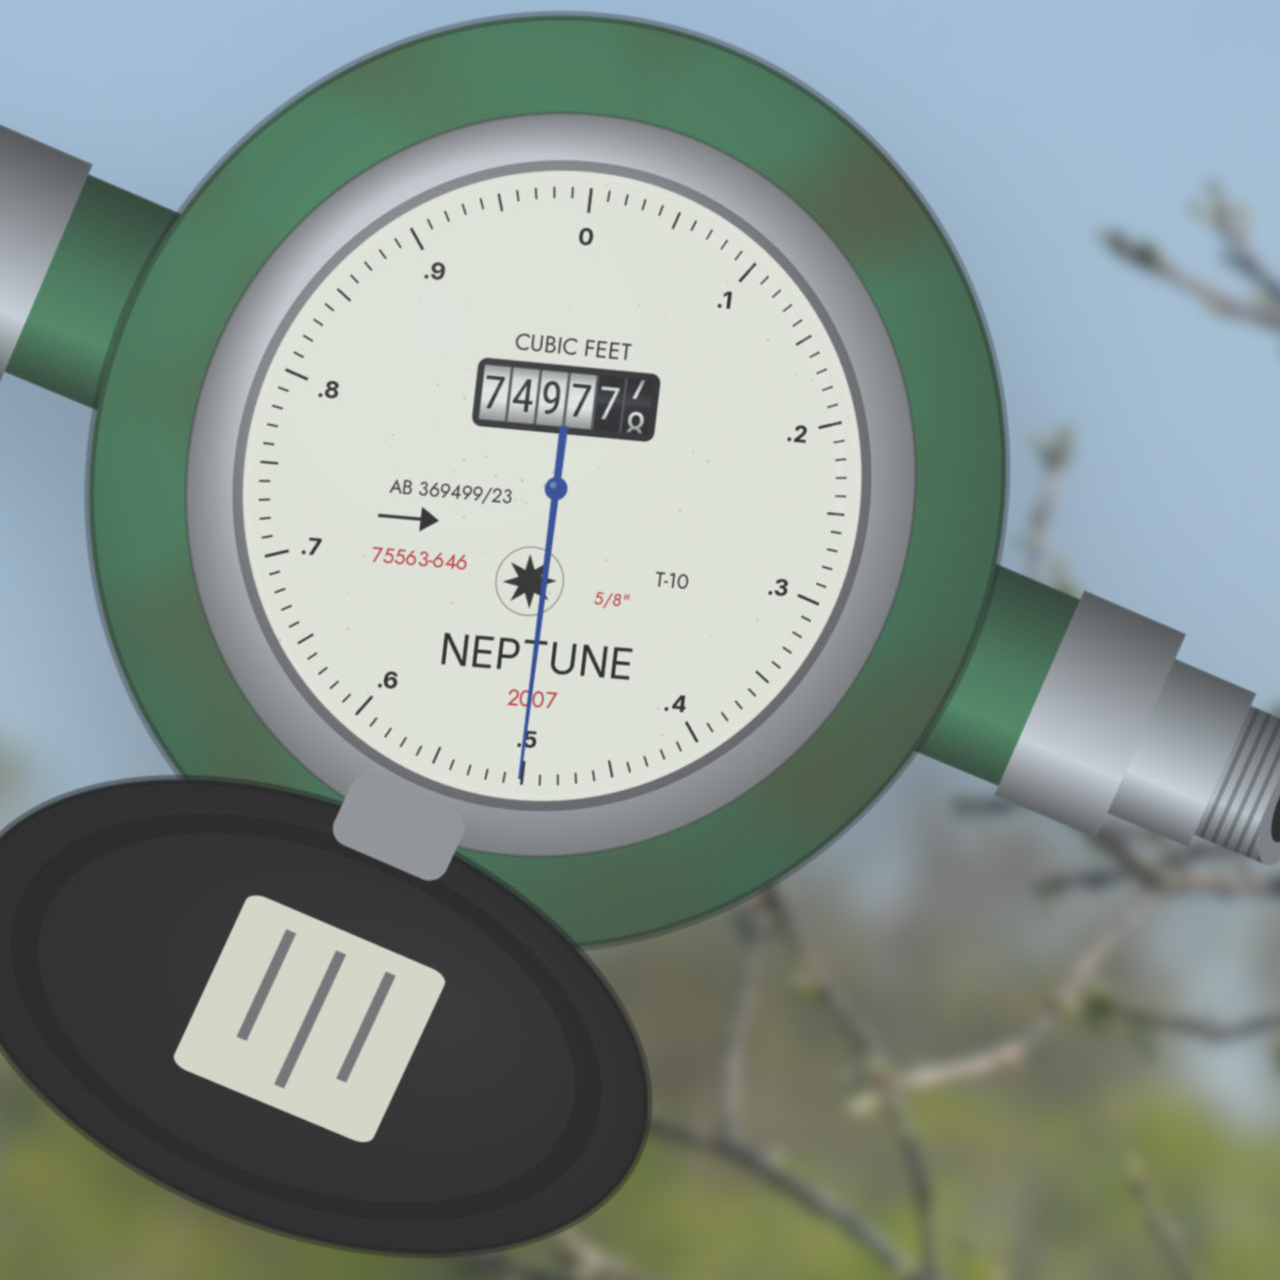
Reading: 749777.50; ft³
